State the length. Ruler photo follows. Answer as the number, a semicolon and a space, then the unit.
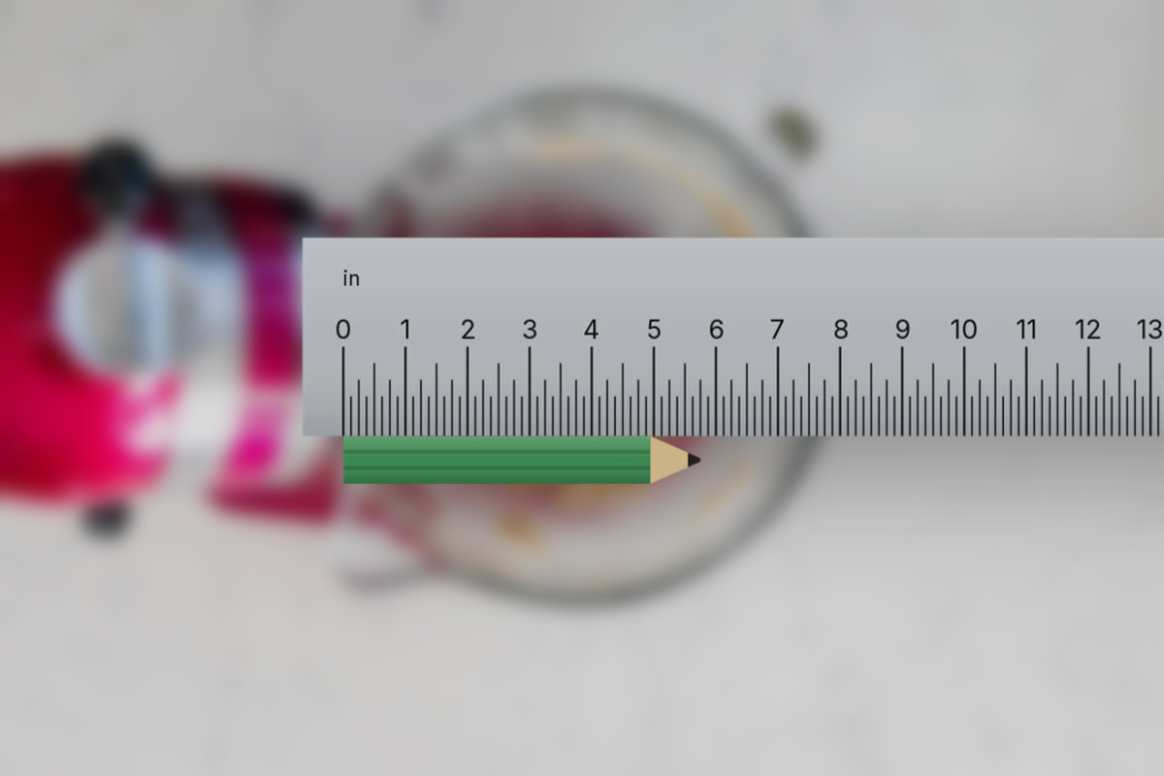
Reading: 5.75; in
